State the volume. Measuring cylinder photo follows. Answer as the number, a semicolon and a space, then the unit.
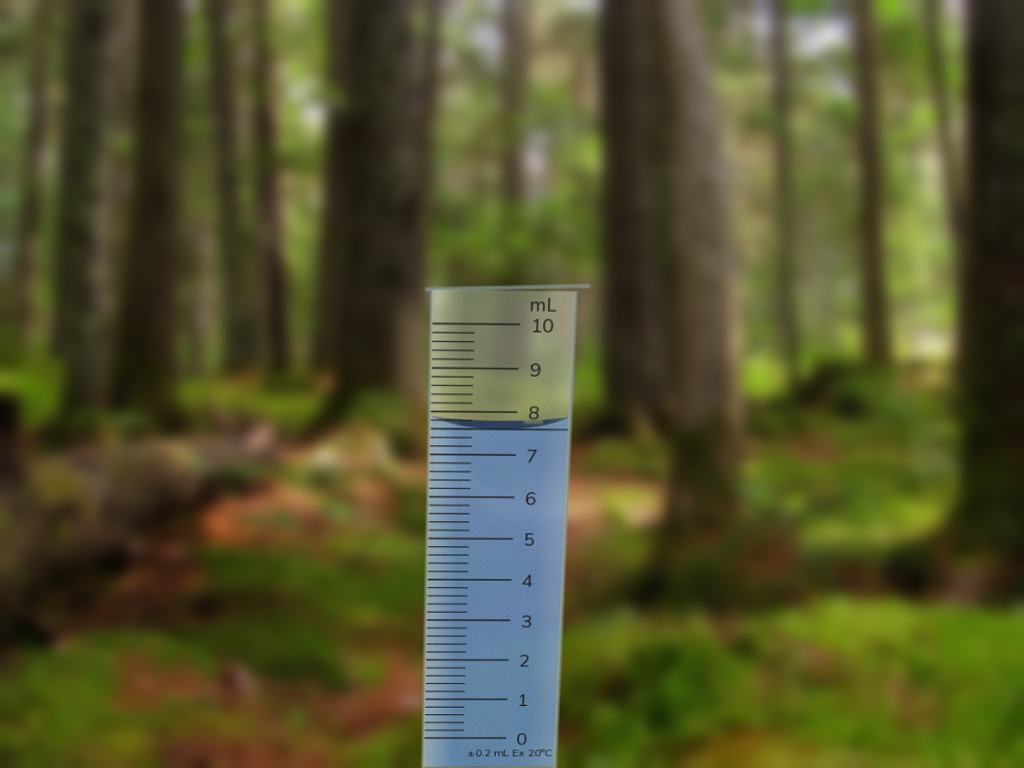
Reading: 7.6; mL
